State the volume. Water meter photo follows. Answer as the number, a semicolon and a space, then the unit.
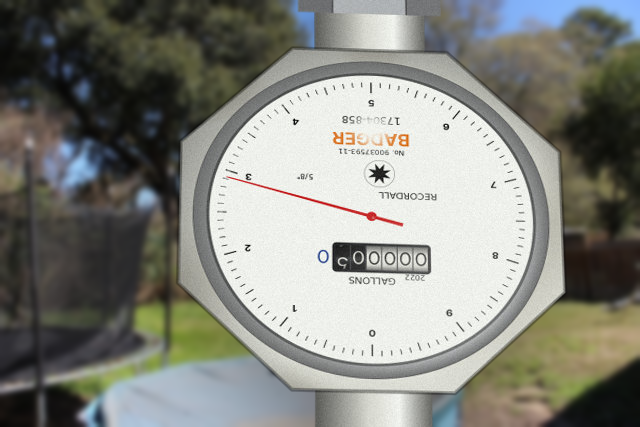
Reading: 52.9; gal
